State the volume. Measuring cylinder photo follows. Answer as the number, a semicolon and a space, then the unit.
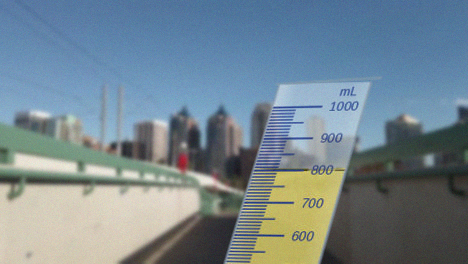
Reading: 800; mL
